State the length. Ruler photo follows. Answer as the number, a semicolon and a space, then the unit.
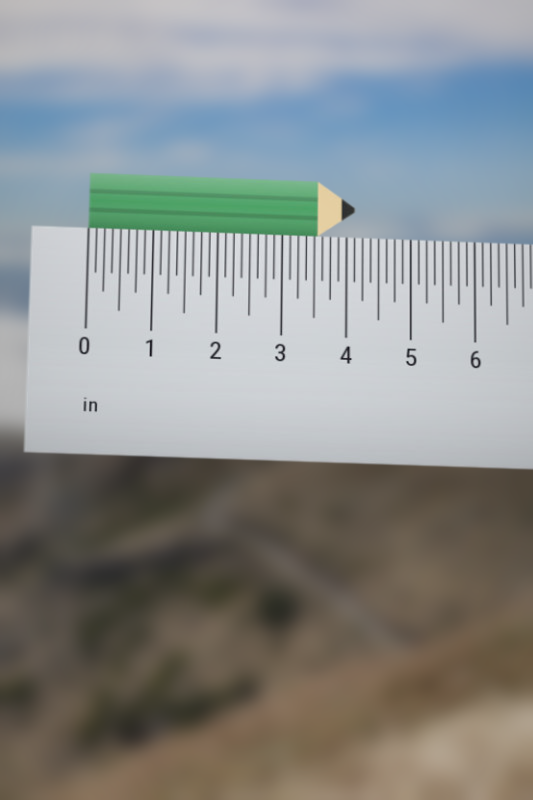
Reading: 4.125; in
